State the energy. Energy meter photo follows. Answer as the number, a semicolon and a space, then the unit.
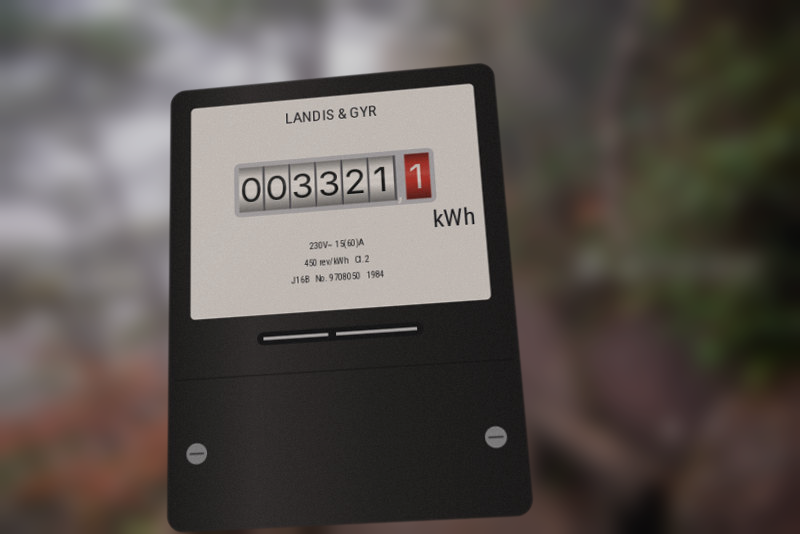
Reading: 3321.1; kWh
